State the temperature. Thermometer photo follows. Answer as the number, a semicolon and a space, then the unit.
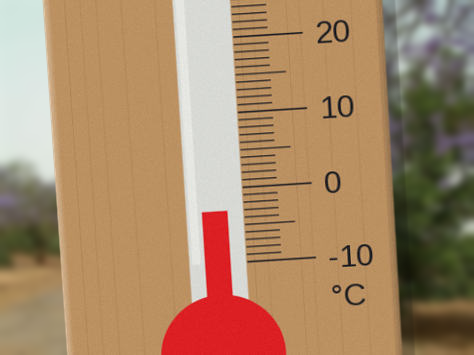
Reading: -3; °C
